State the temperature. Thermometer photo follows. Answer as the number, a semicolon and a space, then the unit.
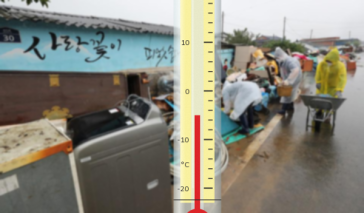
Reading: -5; °C
